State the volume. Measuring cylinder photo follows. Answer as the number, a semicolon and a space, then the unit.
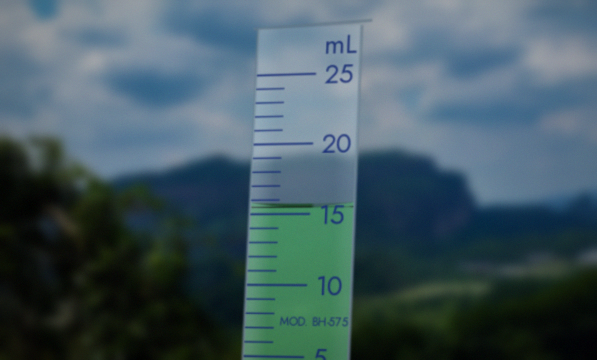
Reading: 15.5; mL
